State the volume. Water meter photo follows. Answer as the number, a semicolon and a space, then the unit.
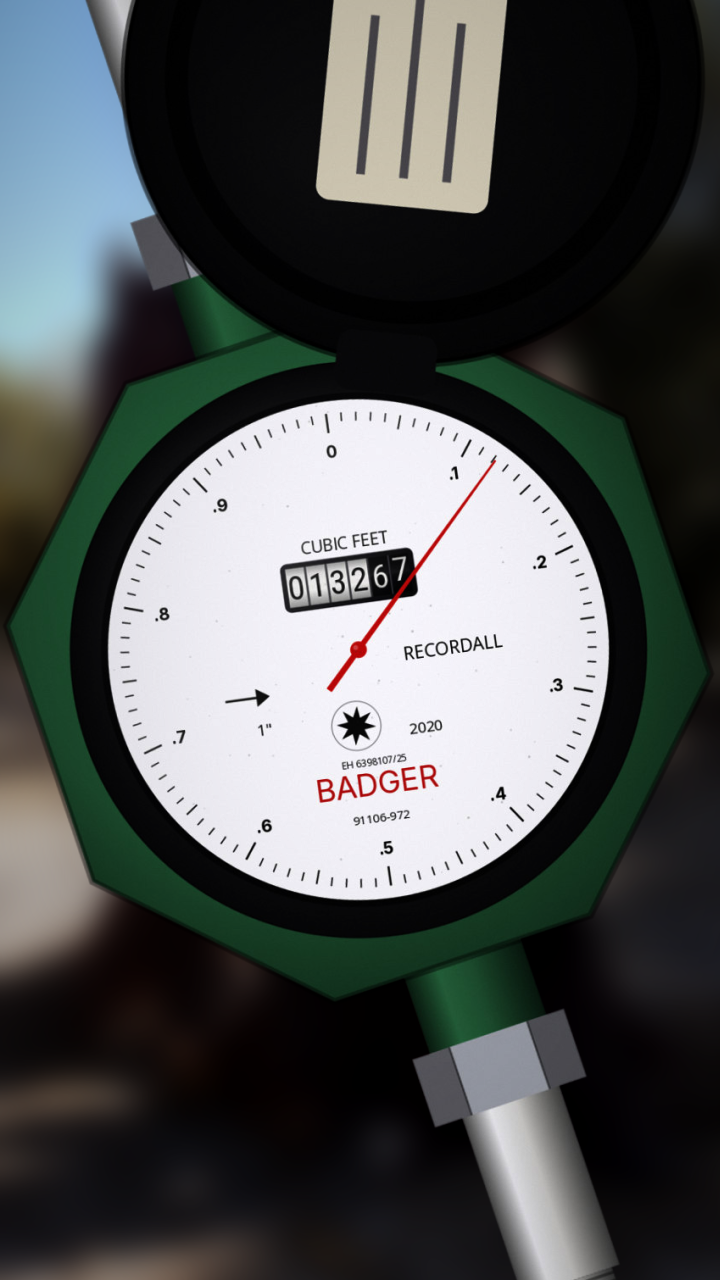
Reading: 13267.12; ft³
